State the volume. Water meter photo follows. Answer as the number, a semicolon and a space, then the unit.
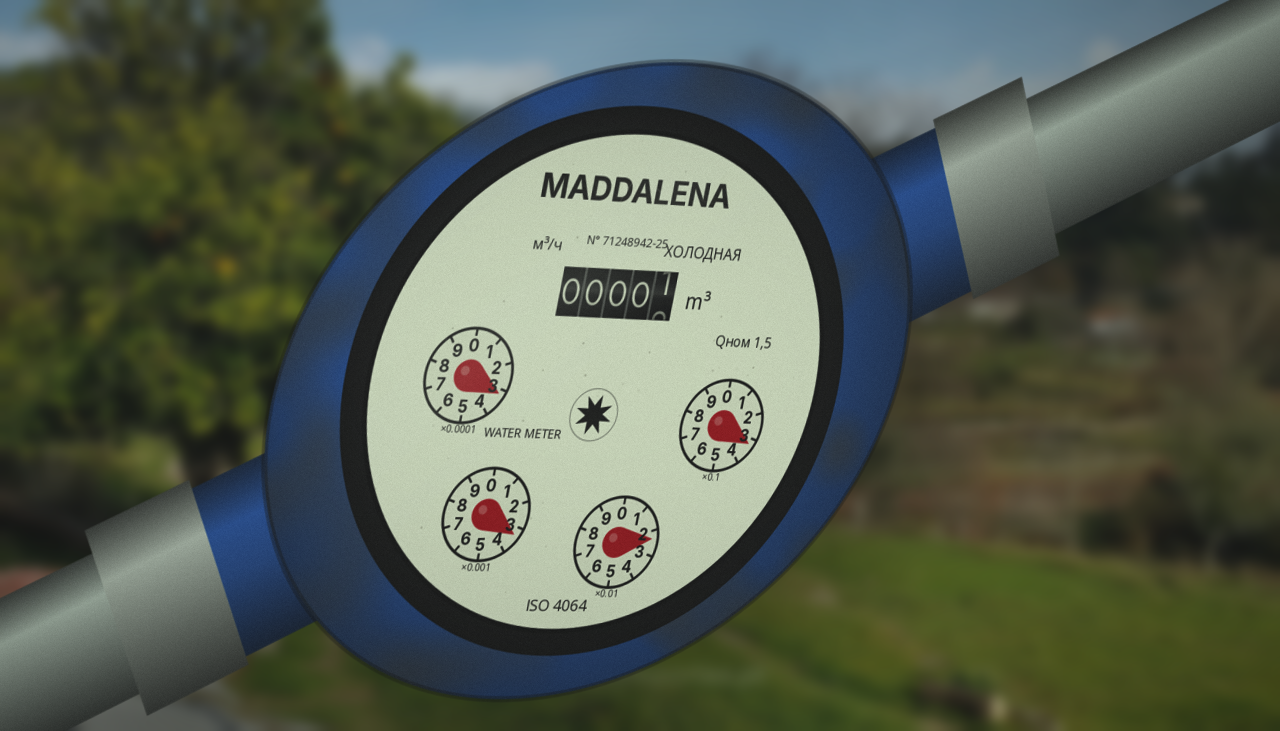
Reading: 1.3233; m³
